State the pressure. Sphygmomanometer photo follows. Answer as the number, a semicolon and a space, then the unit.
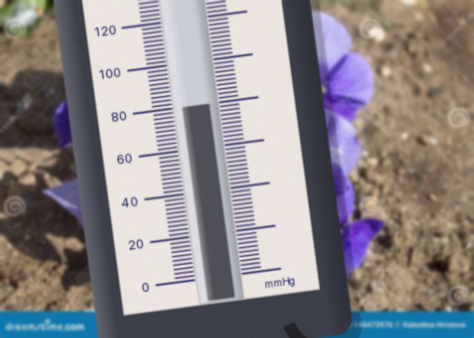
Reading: 80; mmHg
